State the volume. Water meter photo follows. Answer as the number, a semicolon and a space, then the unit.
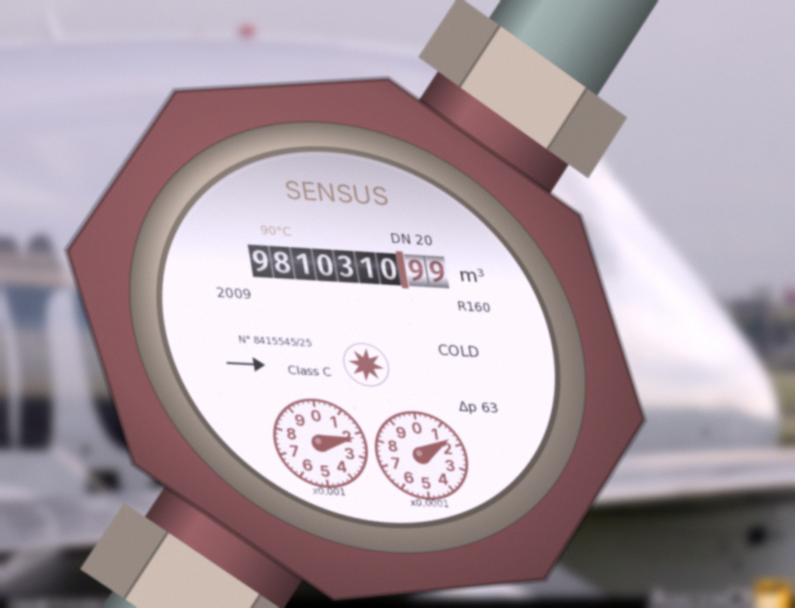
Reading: 9810310.9921; m³
